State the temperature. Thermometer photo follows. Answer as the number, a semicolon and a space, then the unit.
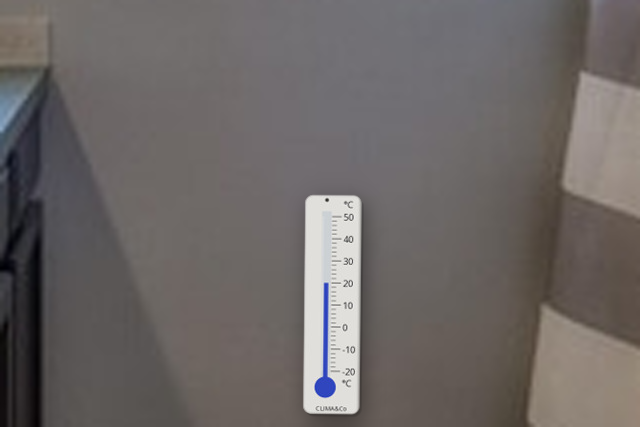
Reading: 20; °C
